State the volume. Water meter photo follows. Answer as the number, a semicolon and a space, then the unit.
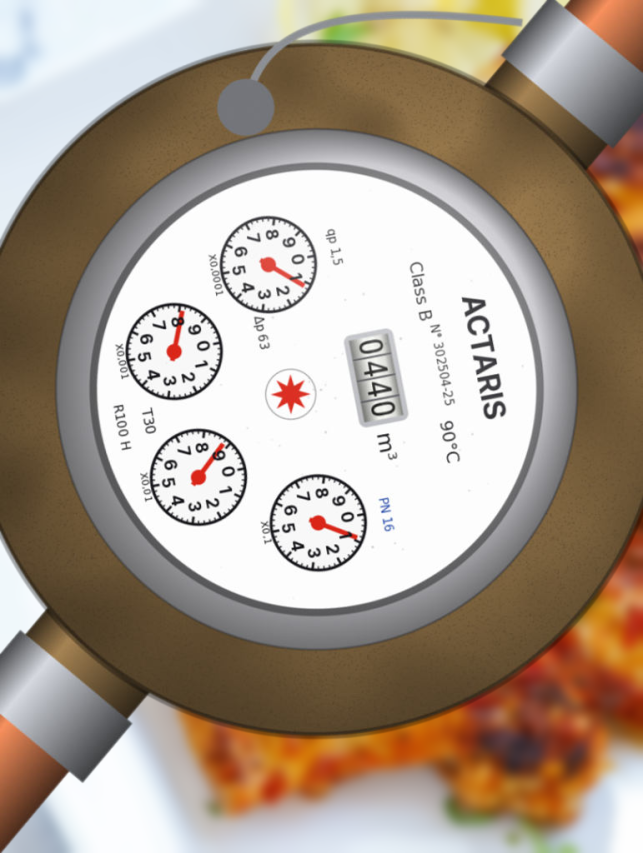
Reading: 440.0881; m³
